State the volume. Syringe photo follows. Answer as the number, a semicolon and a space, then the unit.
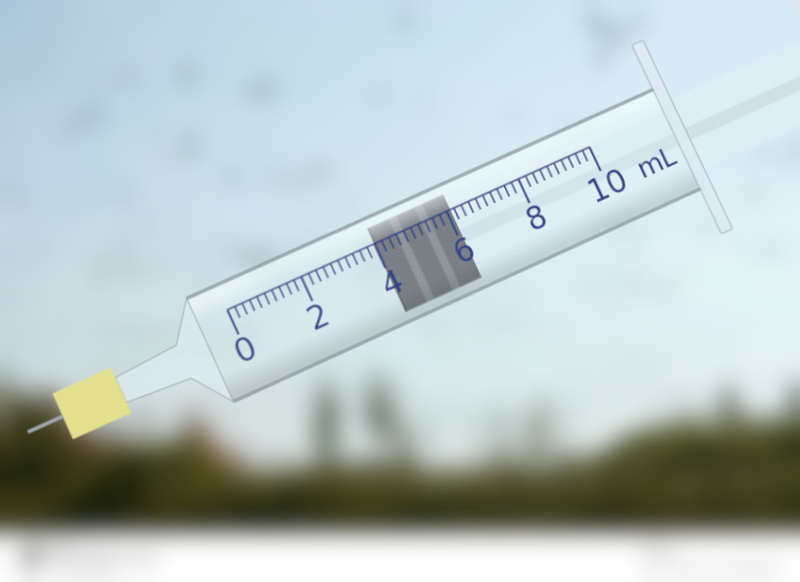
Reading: 4; mL
